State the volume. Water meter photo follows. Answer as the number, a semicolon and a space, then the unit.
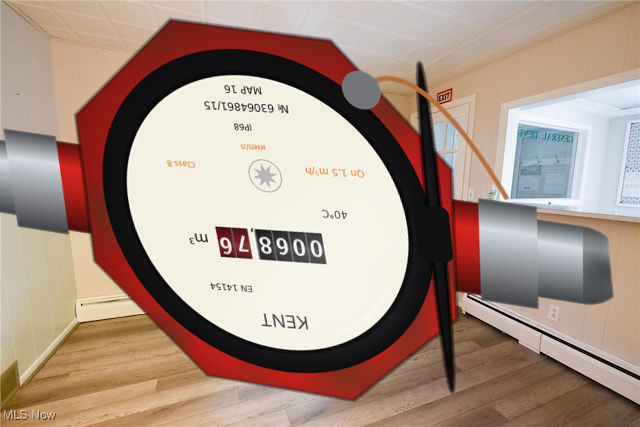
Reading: 68.76; m³
